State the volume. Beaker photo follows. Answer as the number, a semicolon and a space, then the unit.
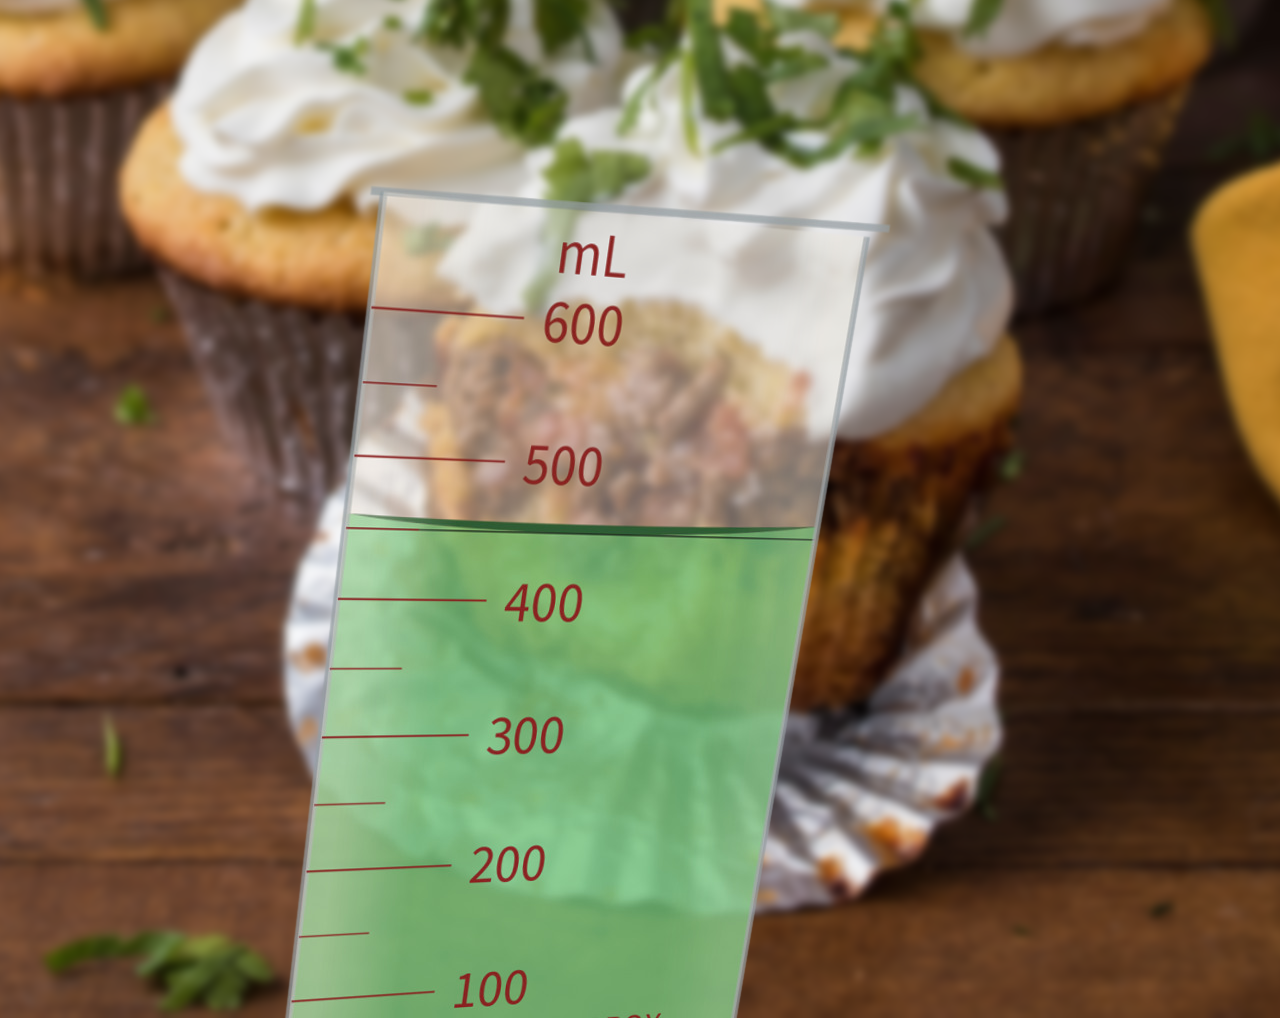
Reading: 450; mL
